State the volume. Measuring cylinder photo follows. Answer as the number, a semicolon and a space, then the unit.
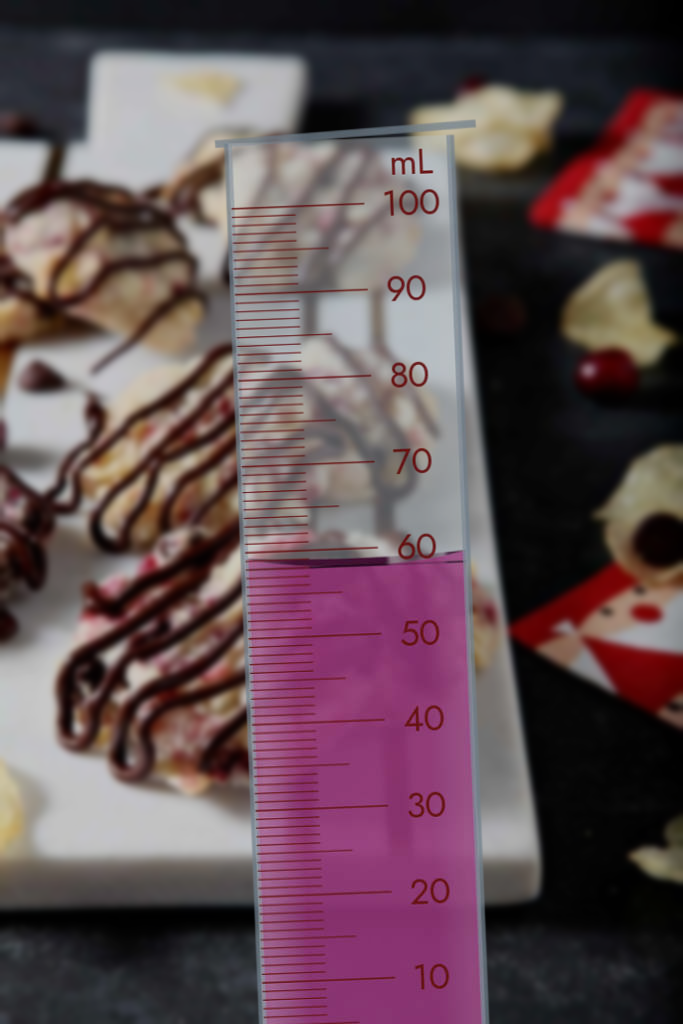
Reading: 58; mL
